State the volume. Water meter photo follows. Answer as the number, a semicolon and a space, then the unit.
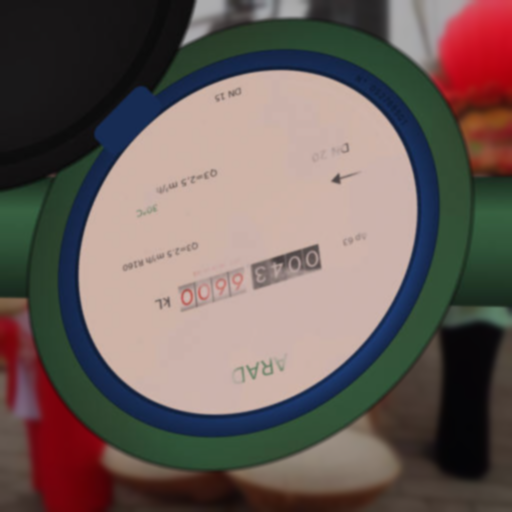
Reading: 43.6600; kL
